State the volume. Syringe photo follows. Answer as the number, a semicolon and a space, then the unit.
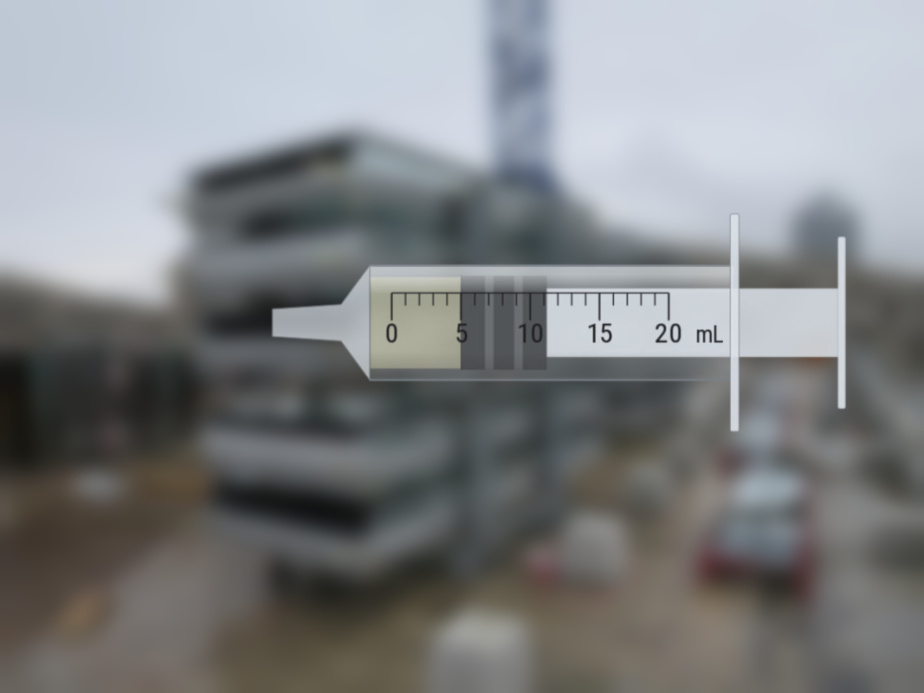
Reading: 5; mL
